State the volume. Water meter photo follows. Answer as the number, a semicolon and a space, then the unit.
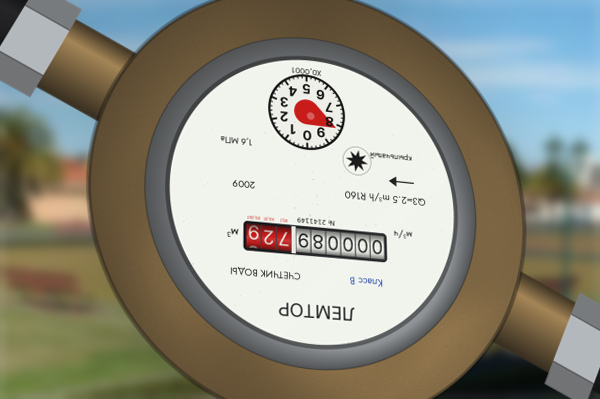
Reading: 89.7288; m³
